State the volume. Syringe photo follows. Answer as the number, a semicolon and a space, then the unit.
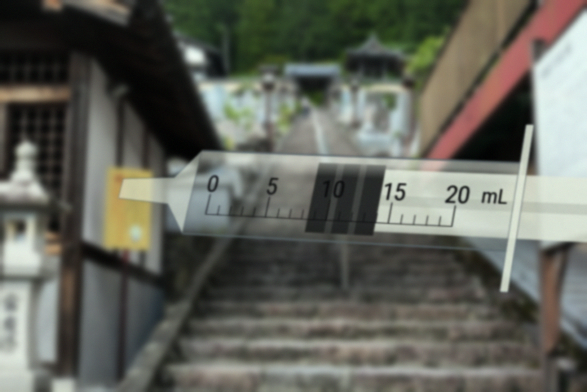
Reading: 8.5; mL
